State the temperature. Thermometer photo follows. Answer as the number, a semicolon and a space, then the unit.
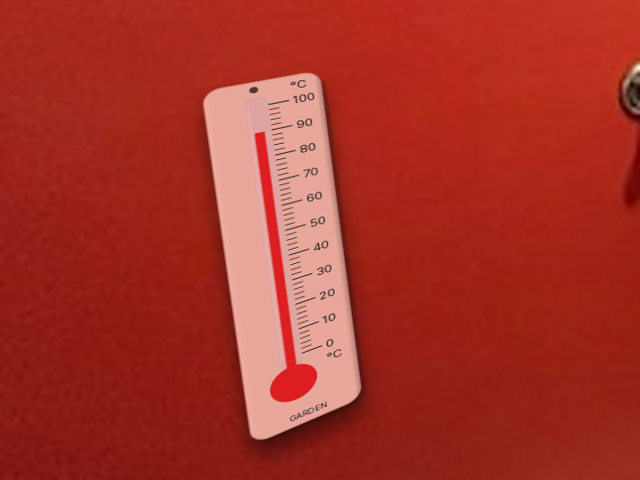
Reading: 90; °C
